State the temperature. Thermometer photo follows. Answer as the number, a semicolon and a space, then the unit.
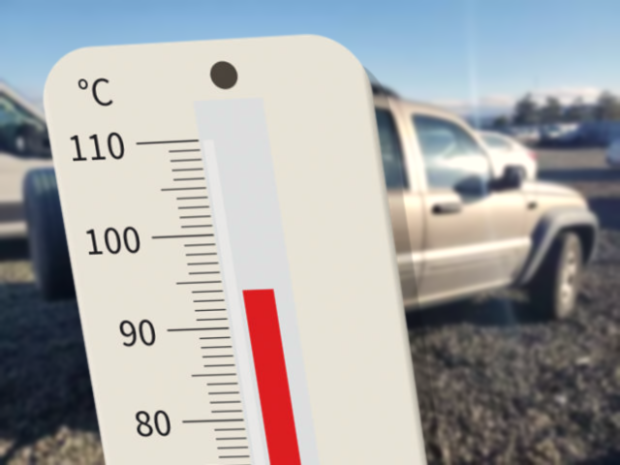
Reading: 94; °C
